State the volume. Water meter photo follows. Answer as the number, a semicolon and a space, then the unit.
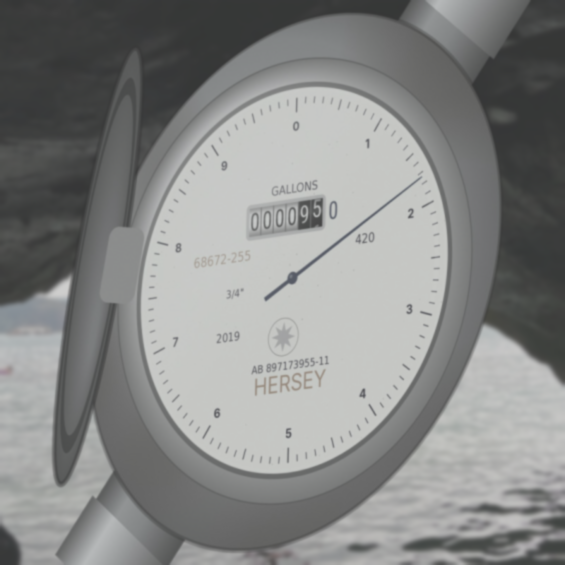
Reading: 951.7; gal
